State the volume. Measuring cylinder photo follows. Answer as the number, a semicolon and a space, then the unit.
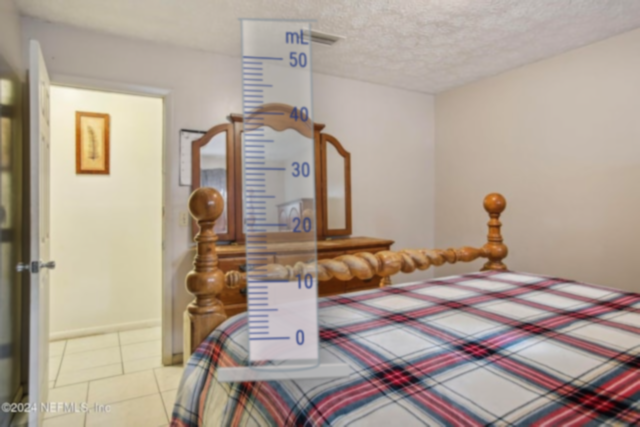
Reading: 10; mL
